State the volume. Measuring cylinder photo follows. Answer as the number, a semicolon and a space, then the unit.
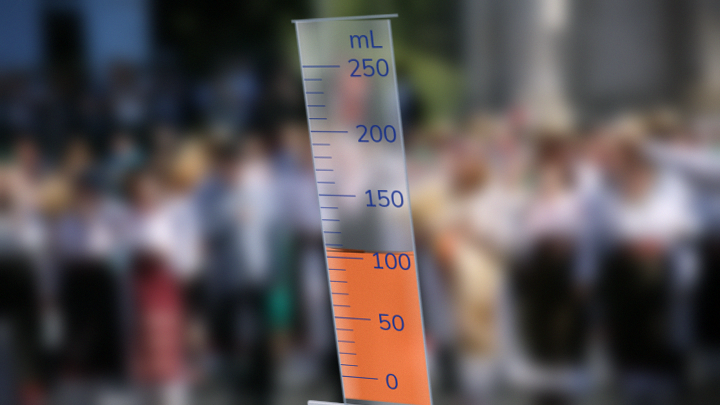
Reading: 105; mL
